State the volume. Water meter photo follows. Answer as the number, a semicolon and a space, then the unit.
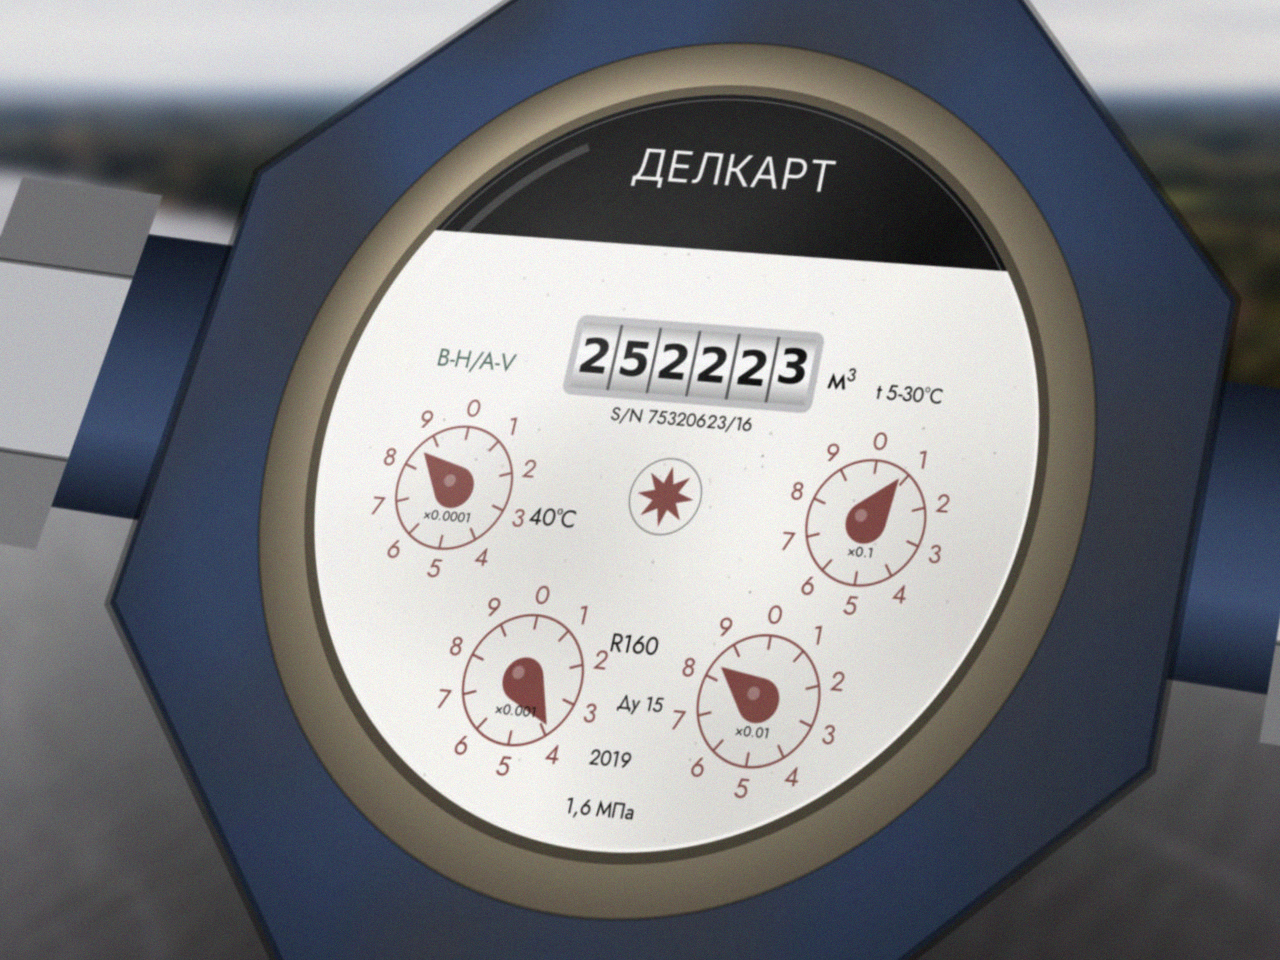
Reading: 252223.0838; m³
